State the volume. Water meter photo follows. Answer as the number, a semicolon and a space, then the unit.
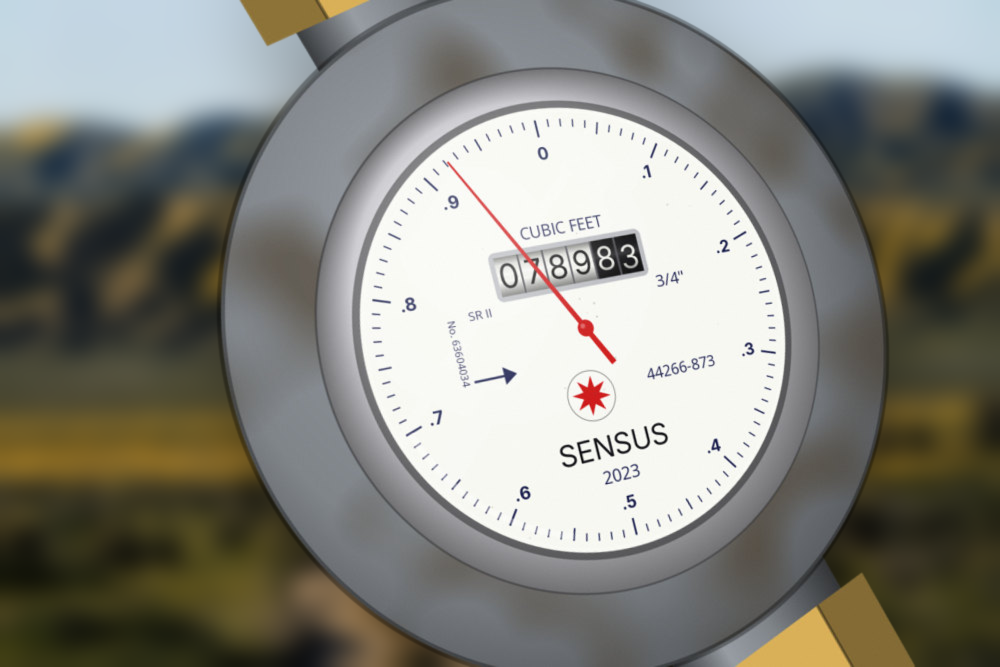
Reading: 78982.92; ft³
